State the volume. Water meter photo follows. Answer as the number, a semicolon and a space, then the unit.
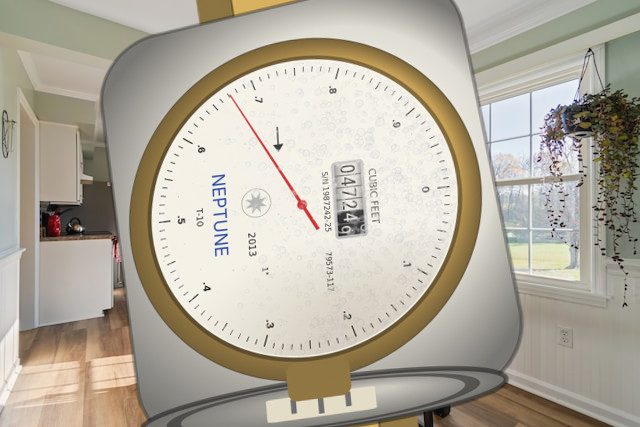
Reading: 47248.67; ft³
